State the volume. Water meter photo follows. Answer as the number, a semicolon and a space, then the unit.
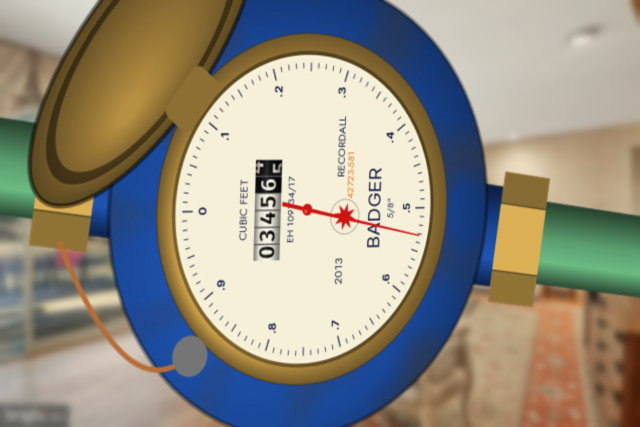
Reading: 34564.53; ft³
